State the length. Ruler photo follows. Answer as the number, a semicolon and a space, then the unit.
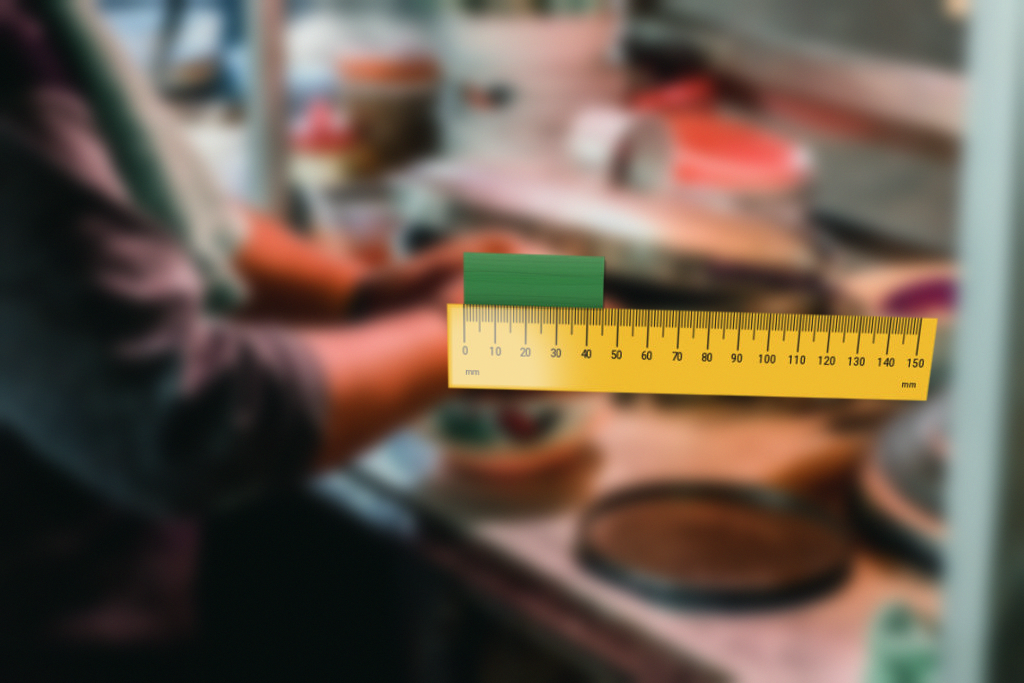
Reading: 45; mm
